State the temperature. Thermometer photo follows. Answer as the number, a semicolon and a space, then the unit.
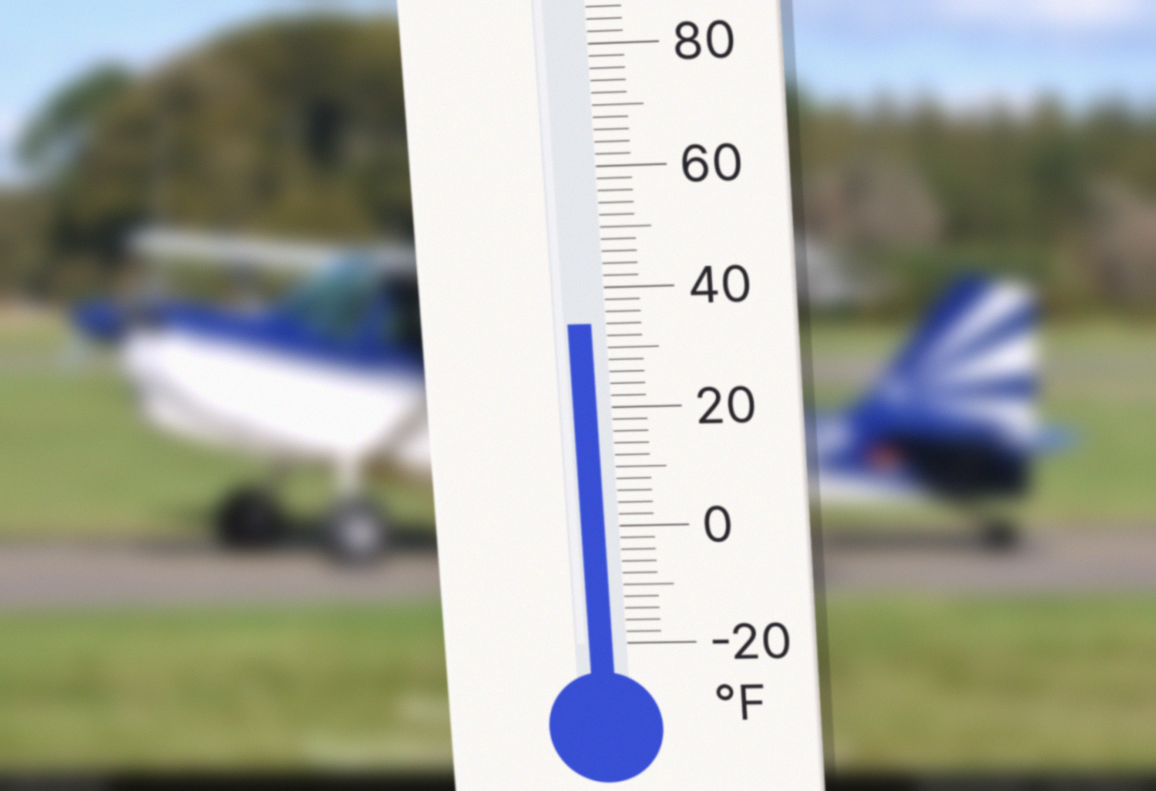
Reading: 34; °F
